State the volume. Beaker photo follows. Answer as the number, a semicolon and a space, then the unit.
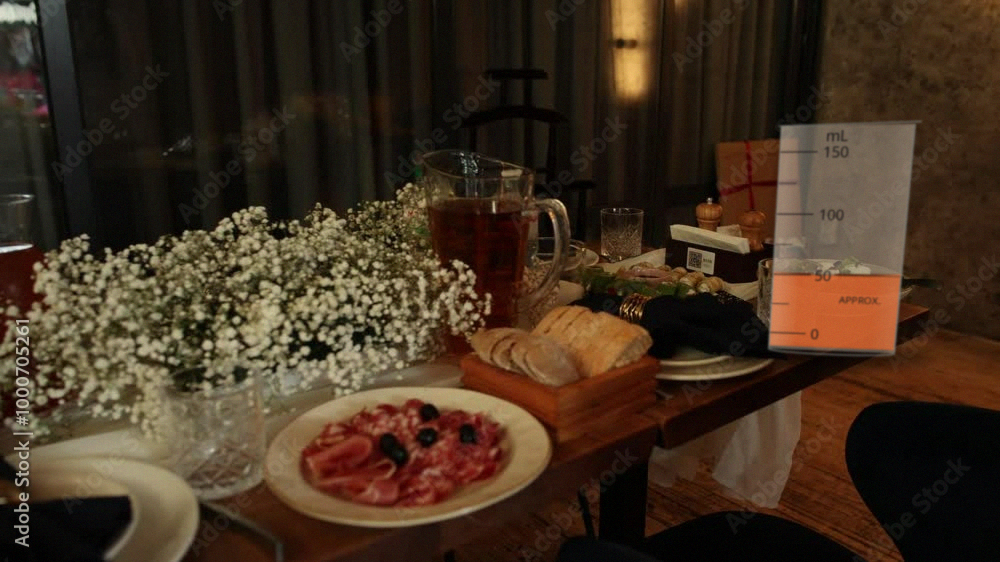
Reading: 50; mL
